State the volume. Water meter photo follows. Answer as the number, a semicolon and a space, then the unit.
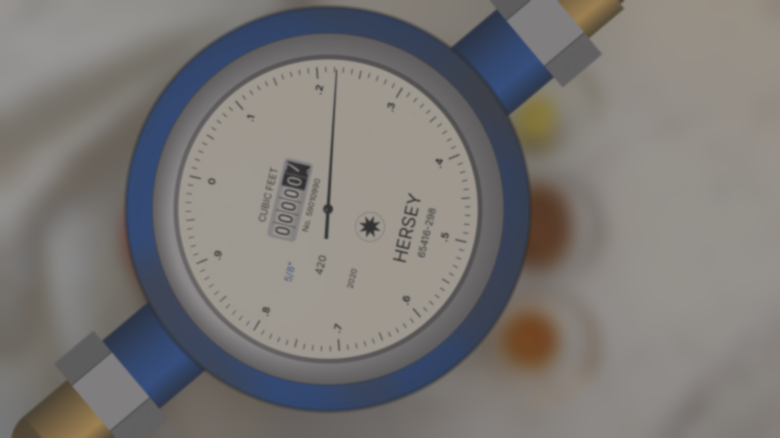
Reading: 7.22; ft³
